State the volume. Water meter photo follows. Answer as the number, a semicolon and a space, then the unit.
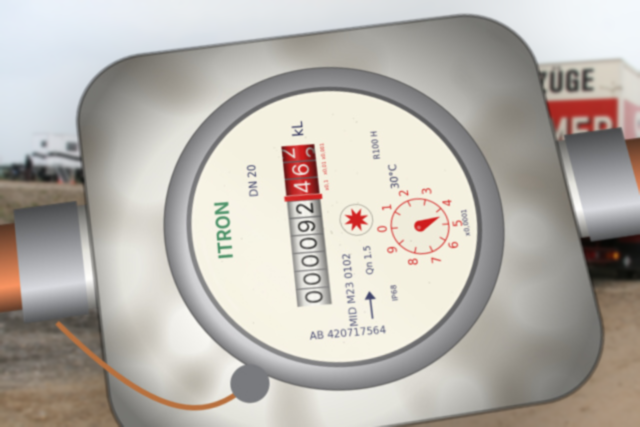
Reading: 92.4624; kL
